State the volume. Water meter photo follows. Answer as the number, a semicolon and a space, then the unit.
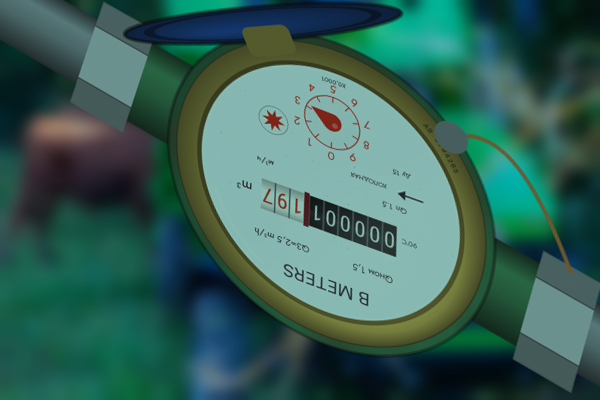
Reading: 1.1973; m³
